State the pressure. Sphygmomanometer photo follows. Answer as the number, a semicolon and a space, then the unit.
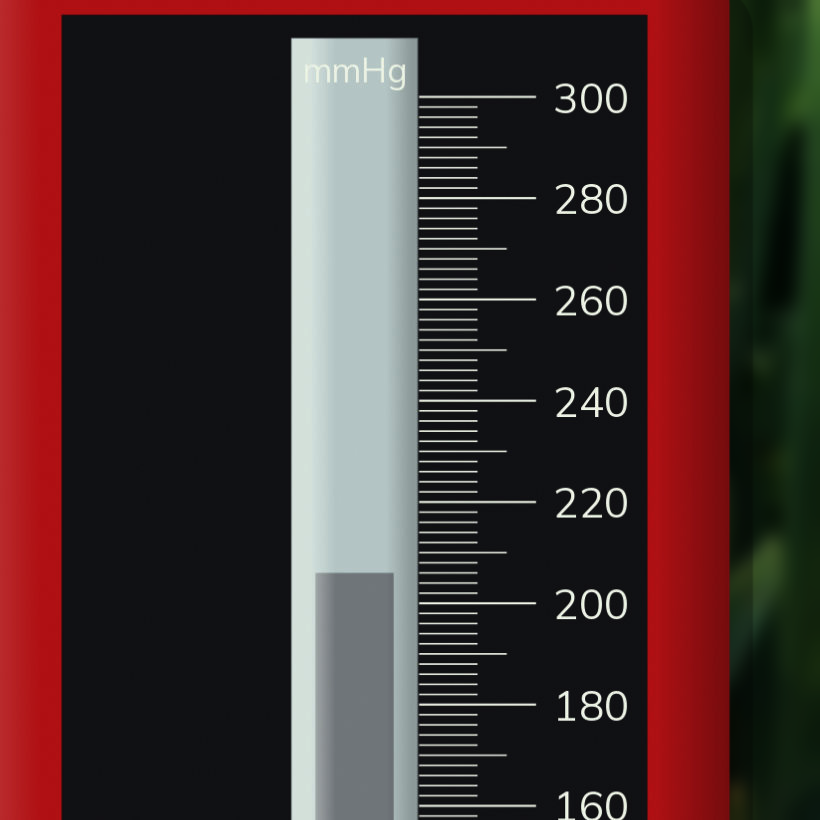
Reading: 206; mmHg
